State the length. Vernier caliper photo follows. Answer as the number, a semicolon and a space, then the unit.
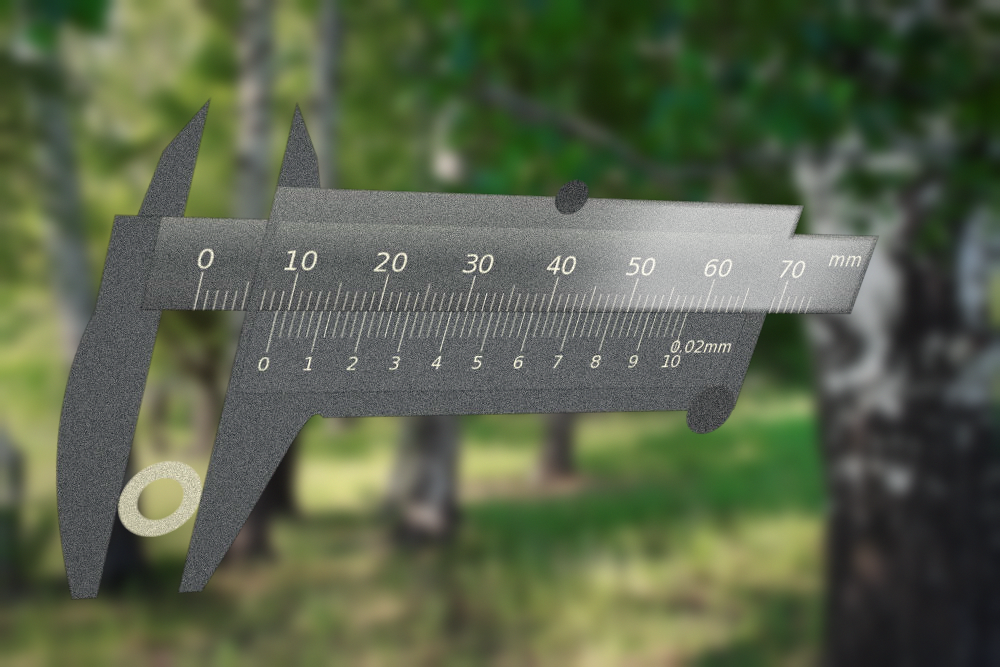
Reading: 8.8; mm
